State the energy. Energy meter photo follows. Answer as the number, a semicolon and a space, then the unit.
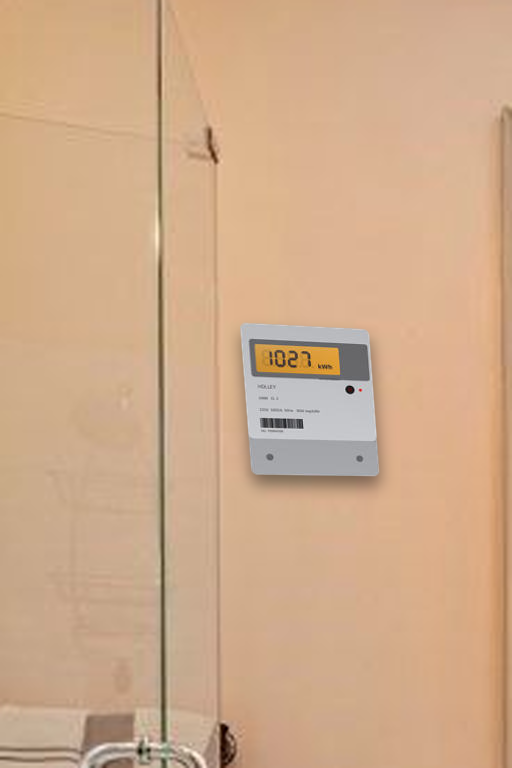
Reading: 1027; kWh
